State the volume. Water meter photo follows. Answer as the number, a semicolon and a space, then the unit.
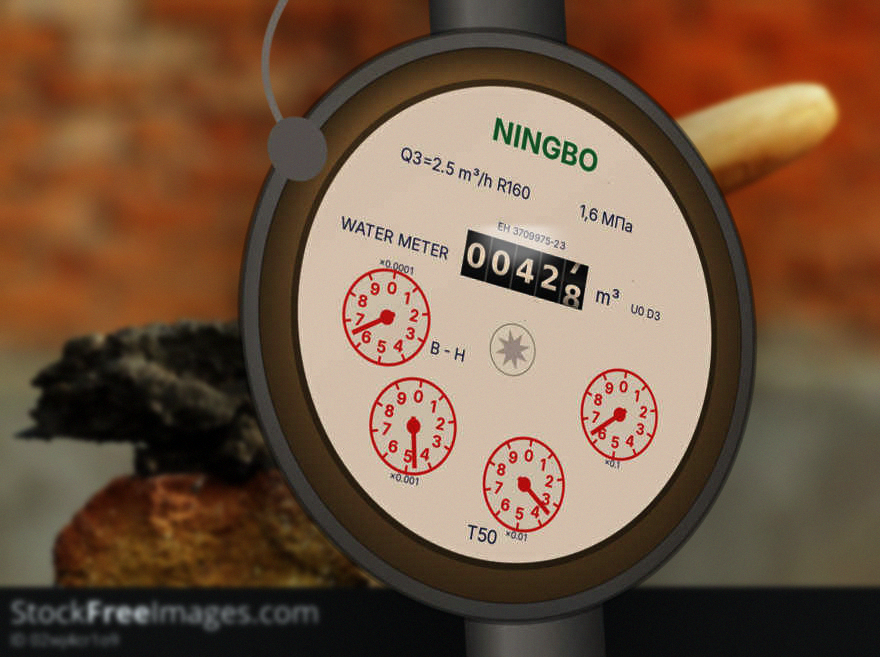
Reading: 427.6346; m³
